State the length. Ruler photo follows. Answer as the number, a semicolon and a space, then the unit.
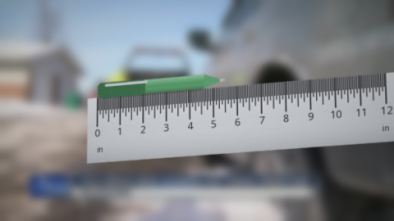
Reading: 5.5; in
